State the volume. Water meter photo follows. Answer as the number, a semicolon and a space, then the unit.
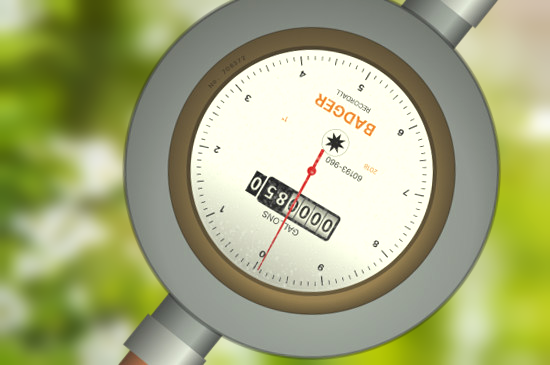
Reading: 849.9; gal
